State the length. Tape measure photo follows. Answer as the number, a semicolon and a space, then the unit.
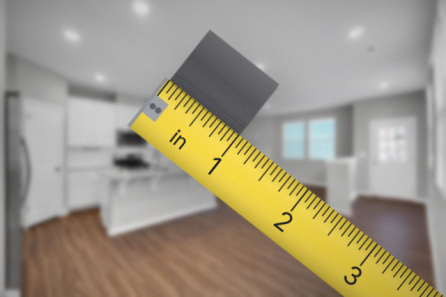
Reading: 1; in
